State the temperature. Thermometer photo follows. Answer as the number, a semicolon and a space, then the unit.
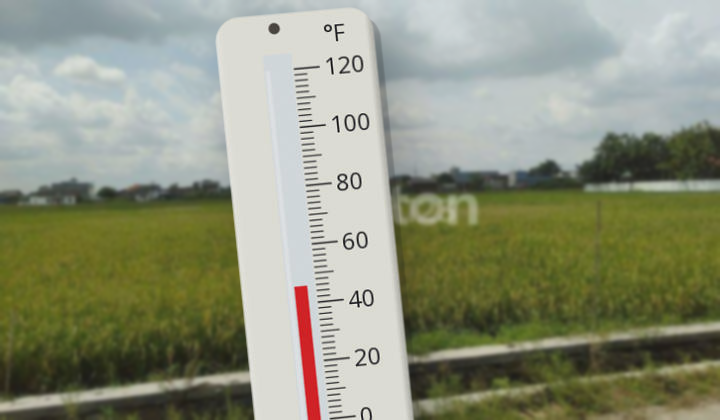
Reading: 46; °F
